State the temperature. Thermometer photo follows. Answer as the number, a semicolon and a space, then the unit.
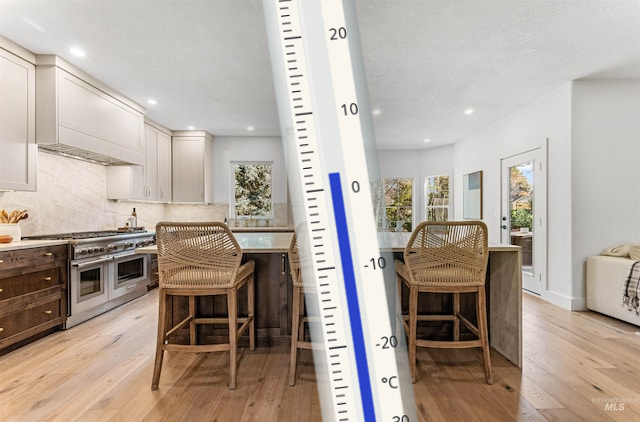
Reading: 2; °C
